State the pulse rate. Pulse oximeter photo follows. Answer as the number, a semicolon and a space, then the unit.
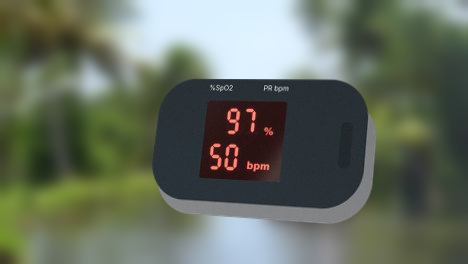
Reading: 50; bpm
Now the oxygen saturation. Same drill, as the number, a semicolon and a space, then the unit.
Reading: 97; %
